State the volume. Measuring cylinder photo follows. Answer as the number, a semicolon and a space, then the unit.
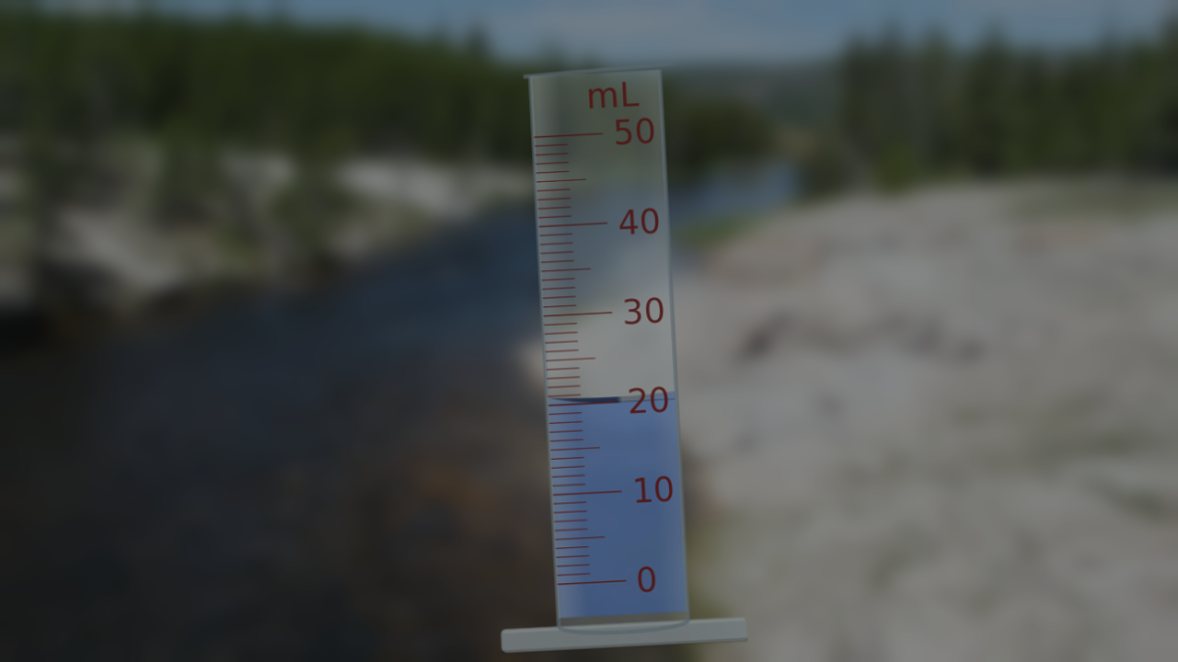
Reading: 20; mL
